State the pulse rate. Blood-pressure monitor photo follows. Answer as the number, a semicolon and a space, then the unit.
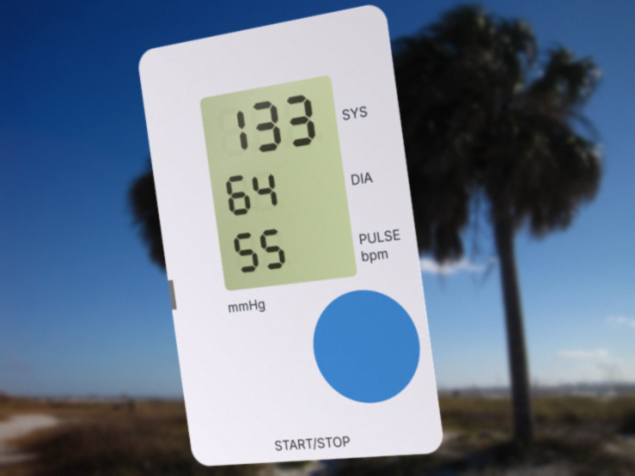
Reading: 55; bpm
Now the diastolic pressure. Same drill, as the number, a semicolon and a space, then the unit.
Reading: 64; mmHg
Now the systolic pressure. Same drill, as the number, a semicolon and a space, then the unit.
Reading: 133; mmHg
